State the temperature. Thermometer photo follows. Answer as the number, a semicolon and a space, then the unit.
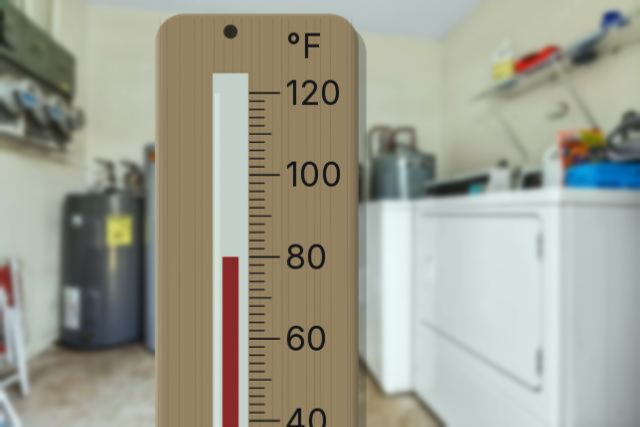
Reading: 80; °F
